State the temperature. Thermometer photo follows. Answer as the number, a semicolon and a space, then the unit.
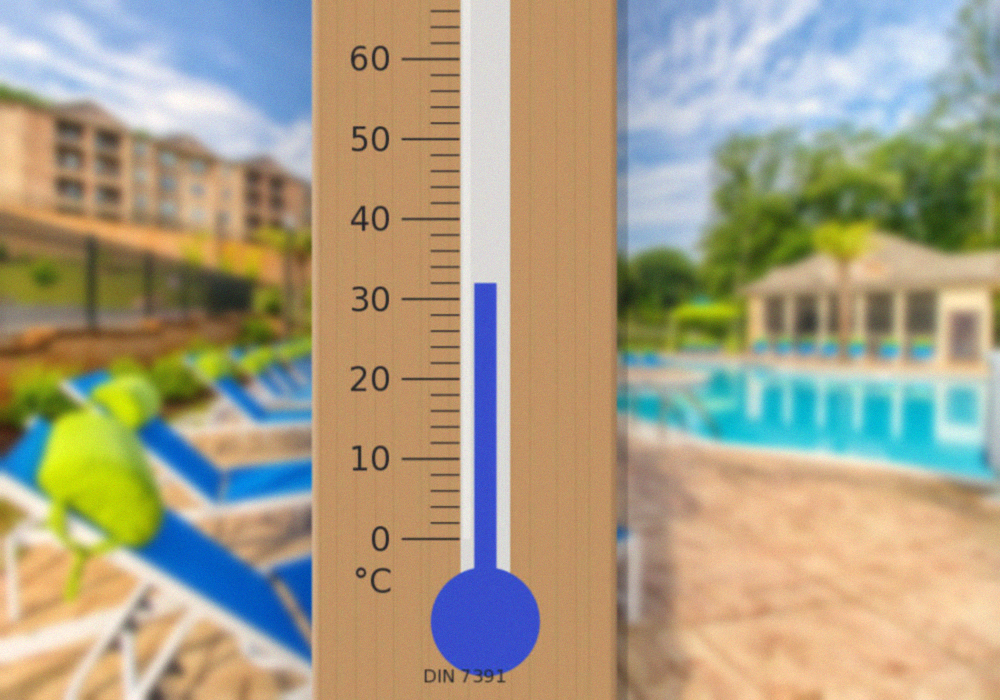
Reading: 32; °C
